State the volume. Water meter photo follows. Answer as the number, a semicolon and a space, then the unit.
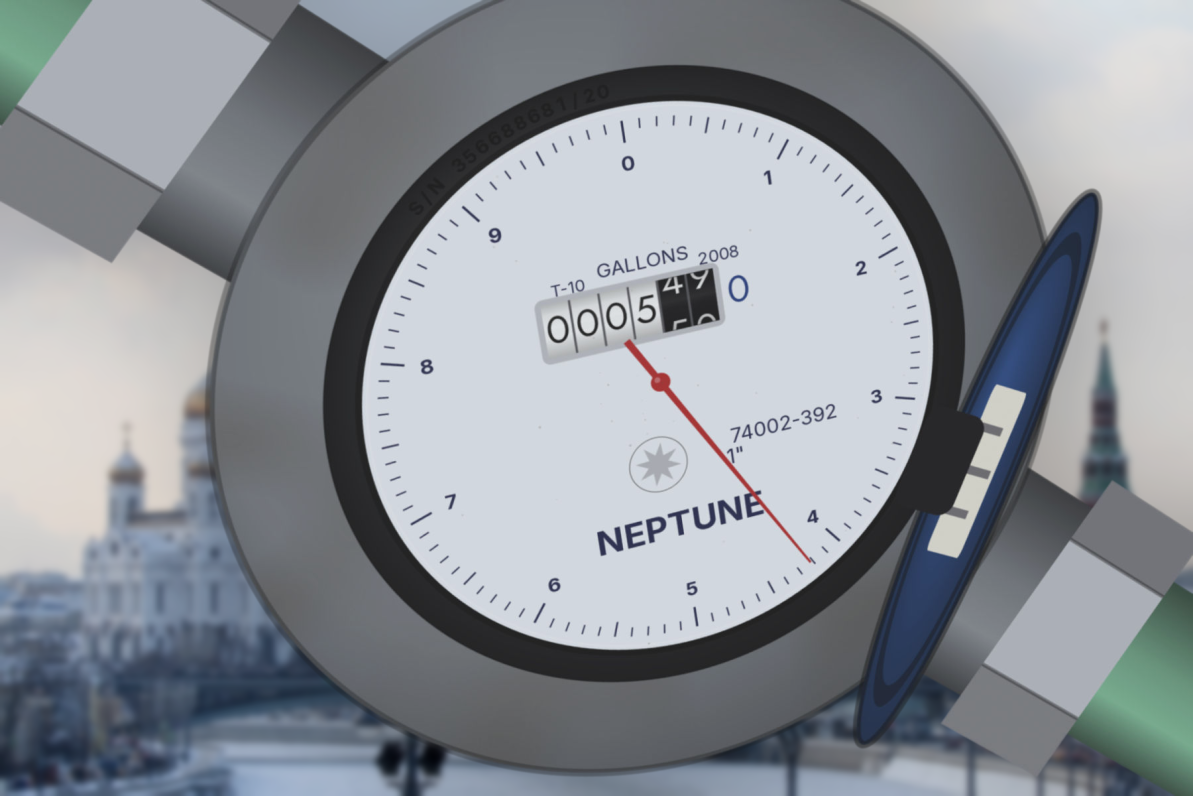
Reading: 5494.2; gal
